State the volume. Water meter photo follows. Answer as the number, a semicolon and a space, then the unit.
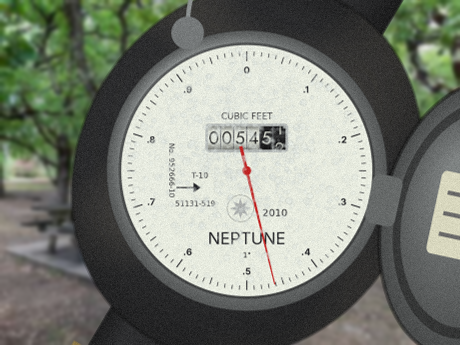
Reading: 5451.46; ft³
